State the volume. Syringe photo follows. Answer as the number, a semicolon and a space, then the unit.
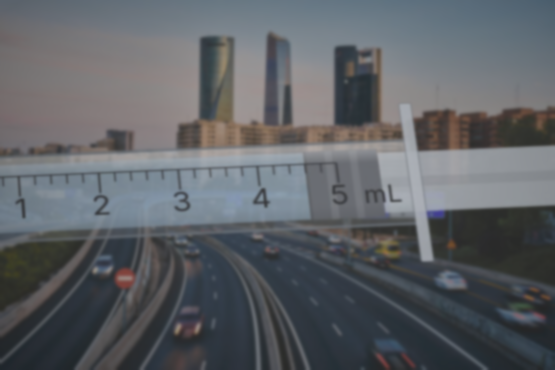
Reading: 4.6; mL
